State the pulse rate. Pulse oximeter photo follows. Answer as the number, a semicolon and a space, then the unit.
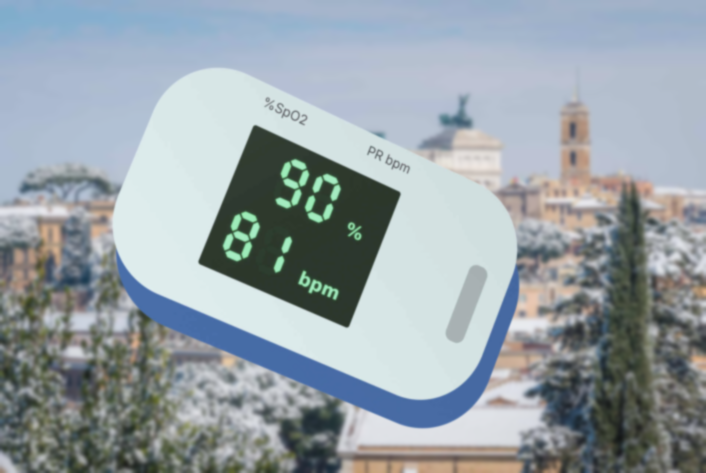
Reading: 81; bpm
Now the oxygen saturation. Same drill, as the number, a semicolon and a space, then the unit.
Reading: 90; %
